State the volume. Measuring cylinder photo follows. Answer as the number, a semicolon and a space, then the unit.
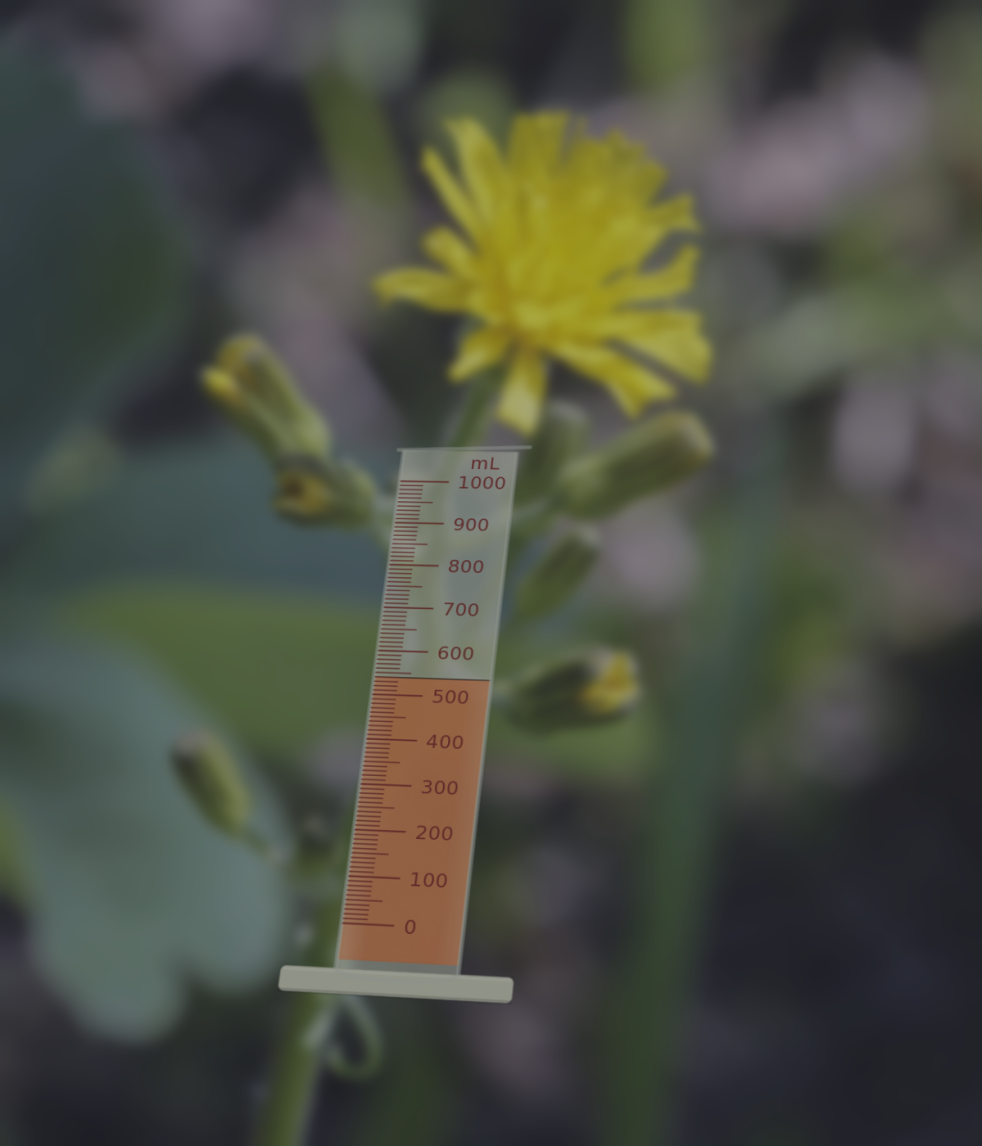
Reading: 540; mL
